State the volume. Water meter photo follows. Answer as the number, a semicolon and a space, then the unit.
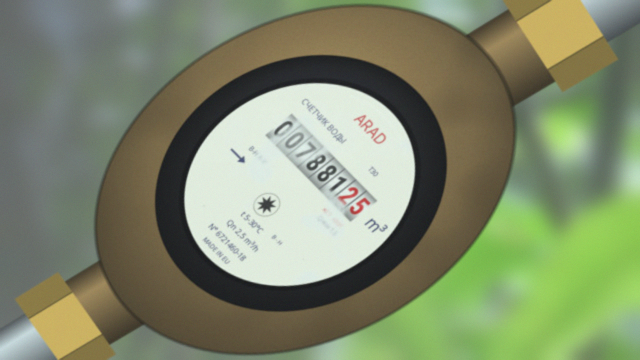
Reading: 7881.25; m³
